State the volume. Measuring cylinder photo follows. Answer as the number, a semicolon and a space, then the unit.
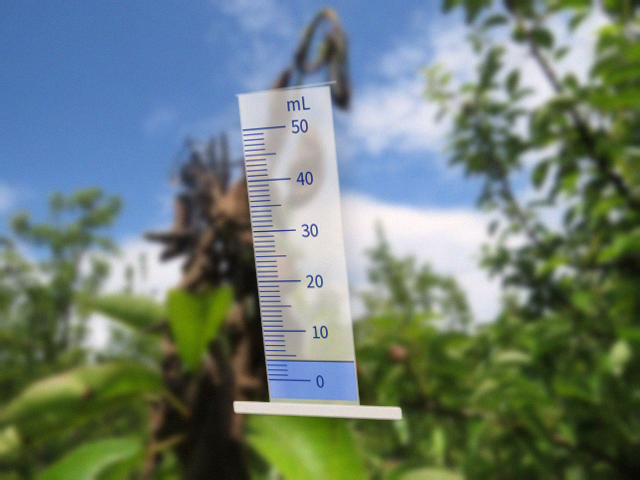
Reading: 4; mL
